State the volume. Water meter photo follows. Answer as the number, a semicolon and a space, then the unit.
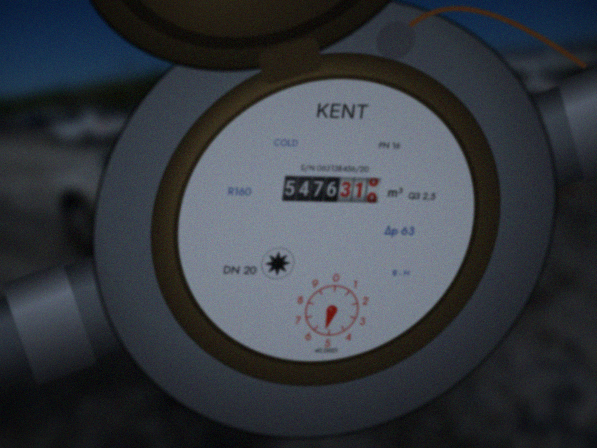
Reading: 5476.3185; m³
